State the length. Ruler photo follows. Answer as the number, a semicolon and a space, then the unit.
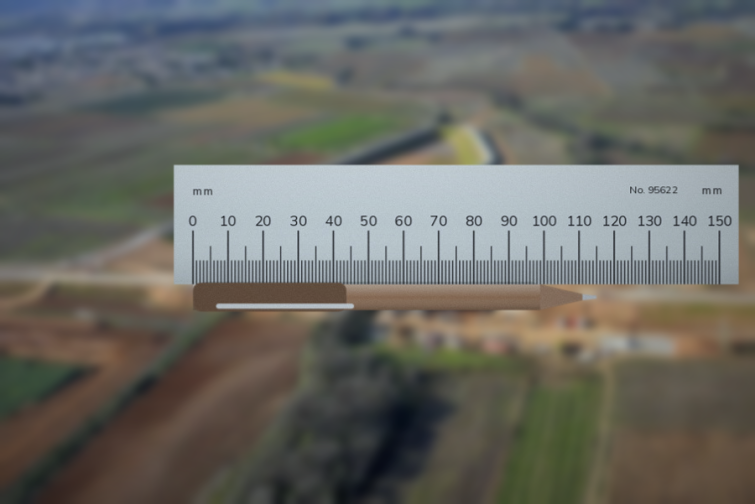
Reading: 115; mm
